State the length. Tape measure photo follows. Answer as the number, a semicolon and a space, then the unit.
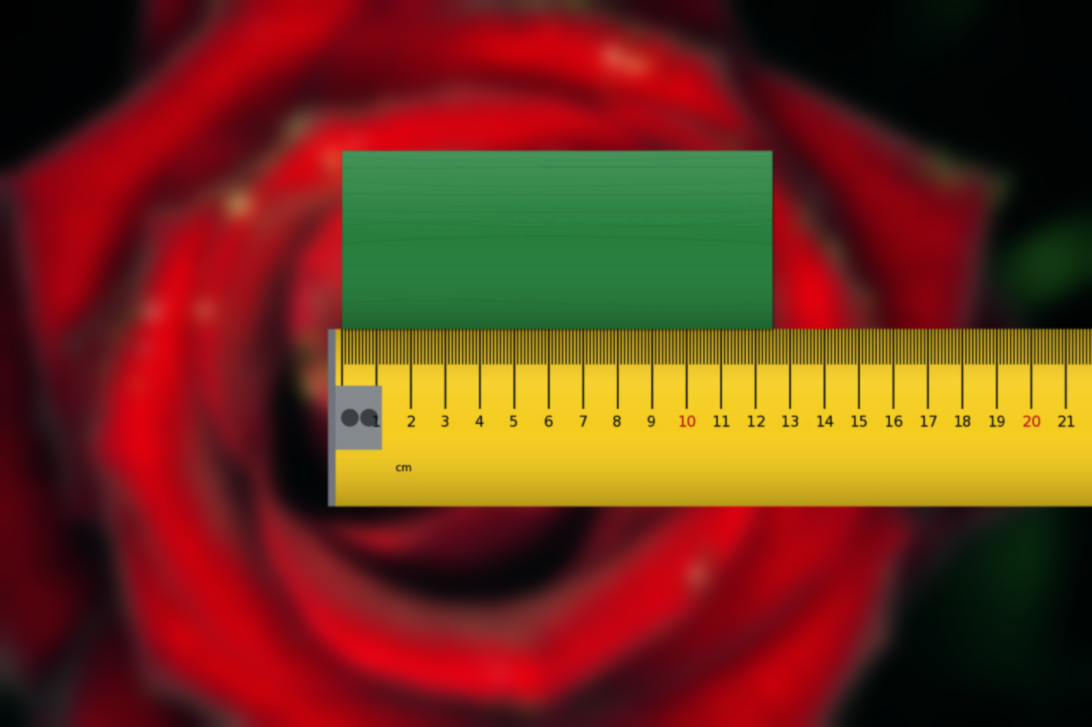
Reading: 12.5; cm
